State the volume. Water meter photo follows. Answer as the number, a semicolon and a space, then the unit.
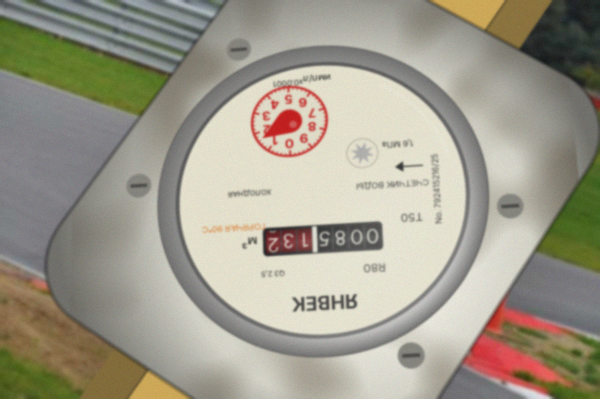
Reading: 85.1321; m³
